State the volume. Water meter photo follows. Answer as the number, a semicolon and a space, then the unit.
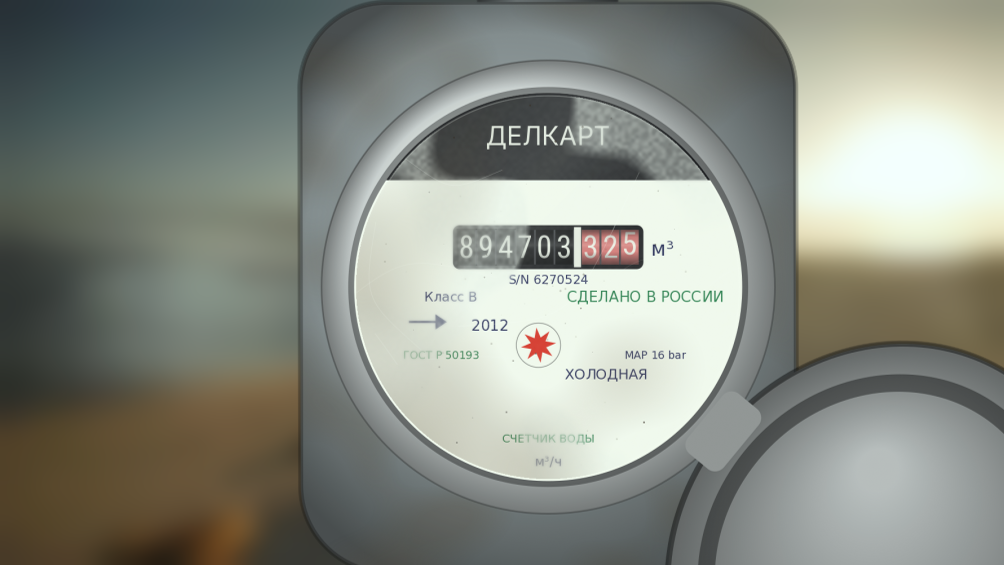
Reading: 894703.325; m³
